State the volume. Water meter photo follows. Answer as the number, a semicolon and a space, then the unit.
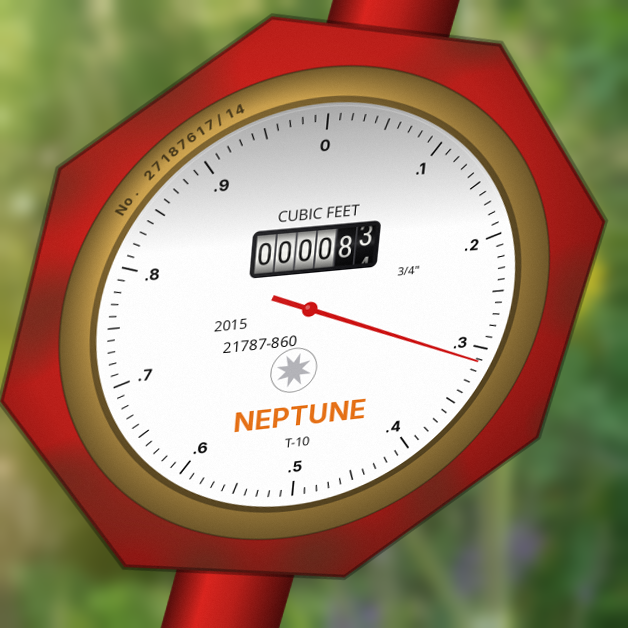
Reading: 83.31; ft³
